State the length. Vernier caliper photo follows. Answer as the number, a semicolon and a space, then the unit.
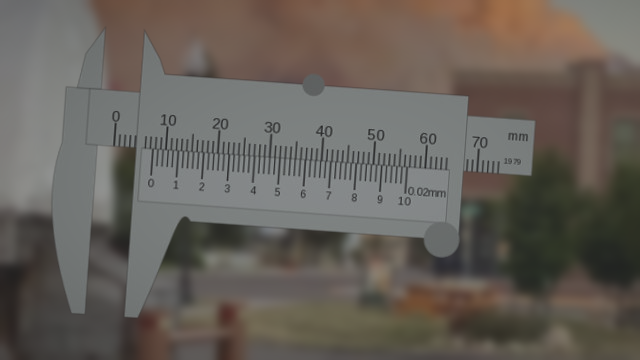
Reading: 7.5; mm
